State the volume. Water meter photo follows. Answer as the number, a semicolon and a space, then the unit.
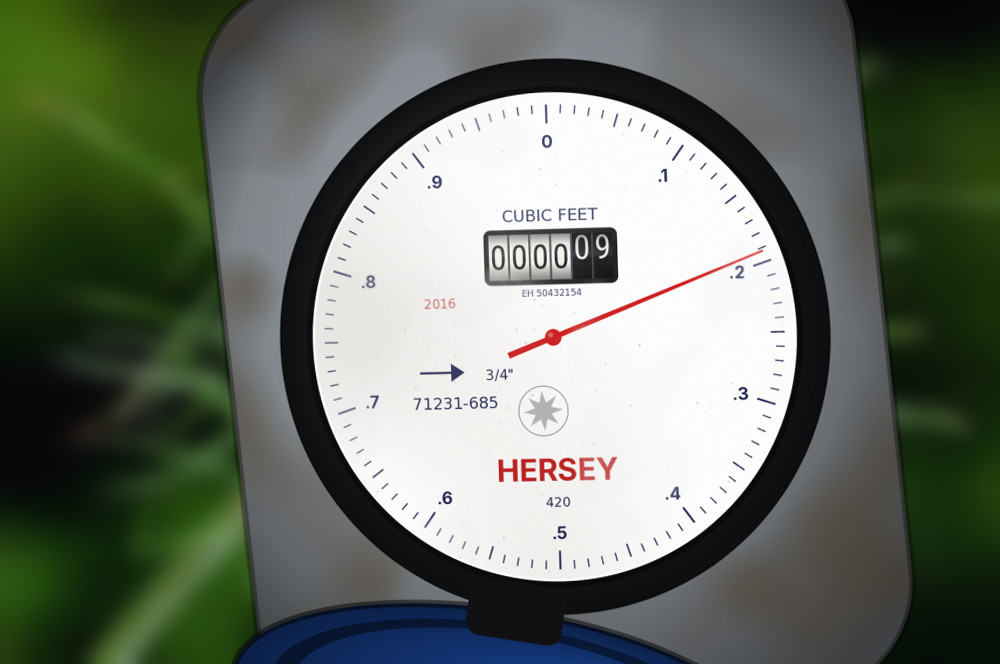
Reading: 9.19; ft³
